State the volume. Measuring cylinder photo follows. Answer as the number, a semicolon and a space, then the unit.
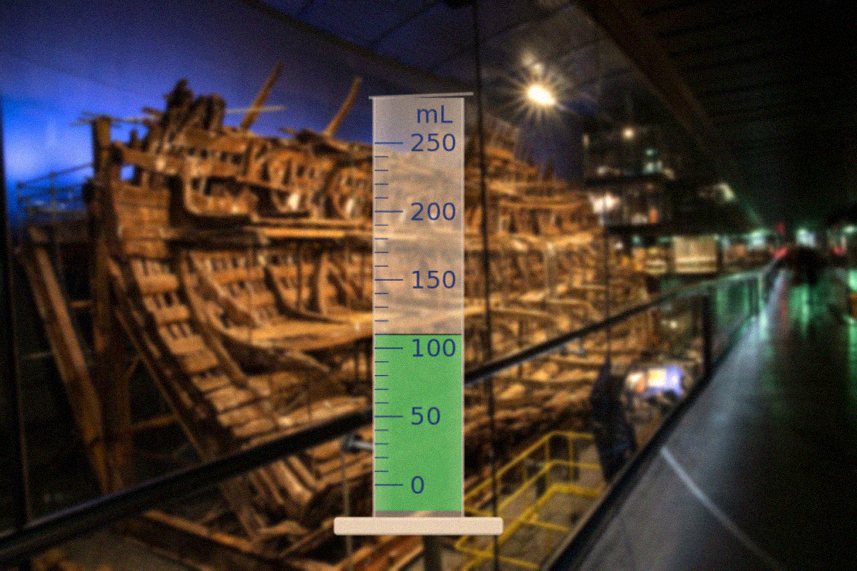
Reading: 110; mL
